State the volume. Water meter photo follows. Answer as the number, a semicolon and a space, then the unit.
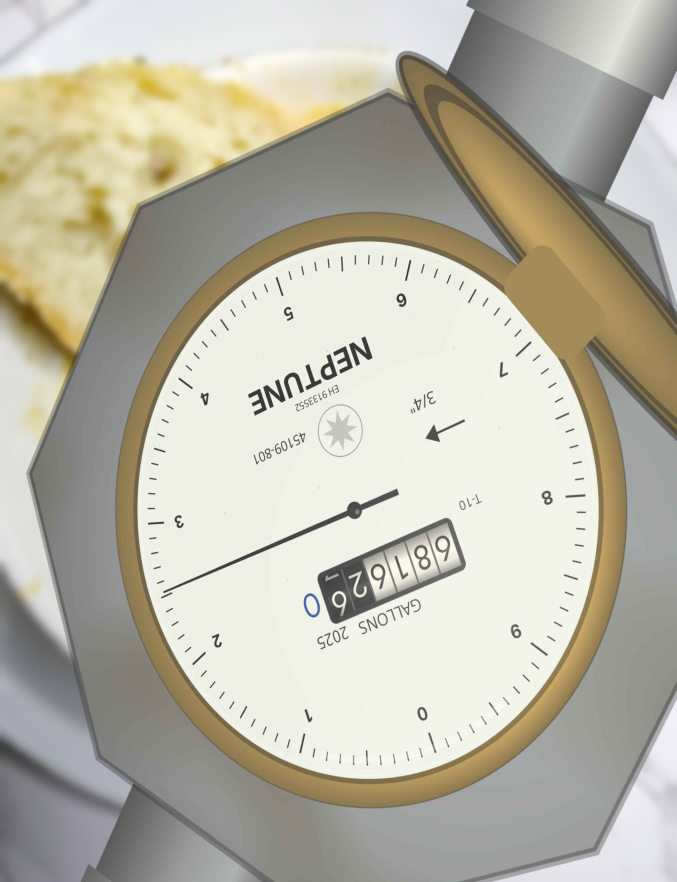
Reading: 6816262.5; gal
